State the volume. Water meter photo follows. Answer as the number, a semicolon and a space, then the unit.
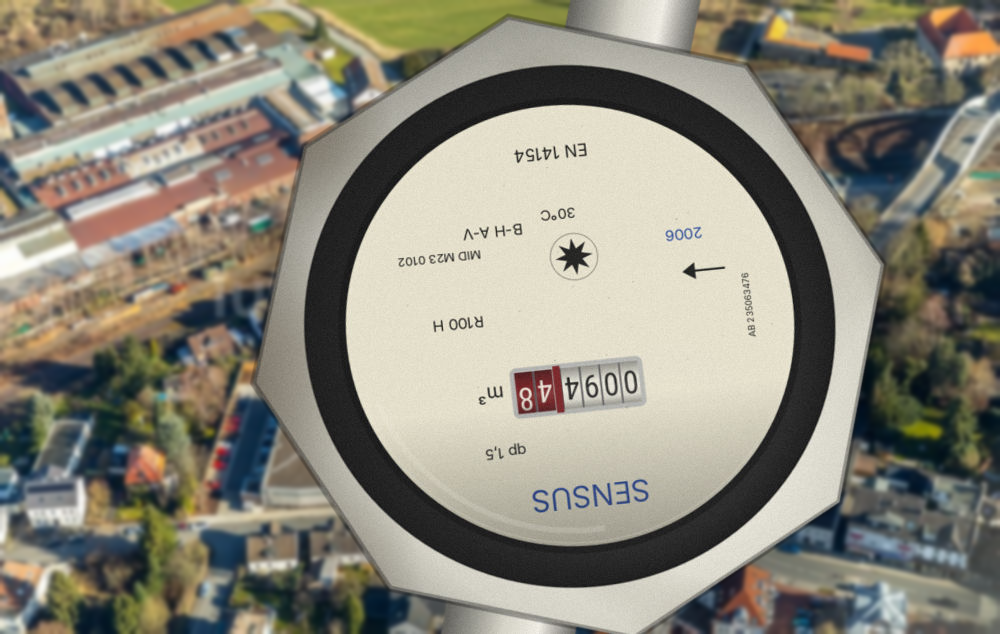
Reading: 94.48; m³
